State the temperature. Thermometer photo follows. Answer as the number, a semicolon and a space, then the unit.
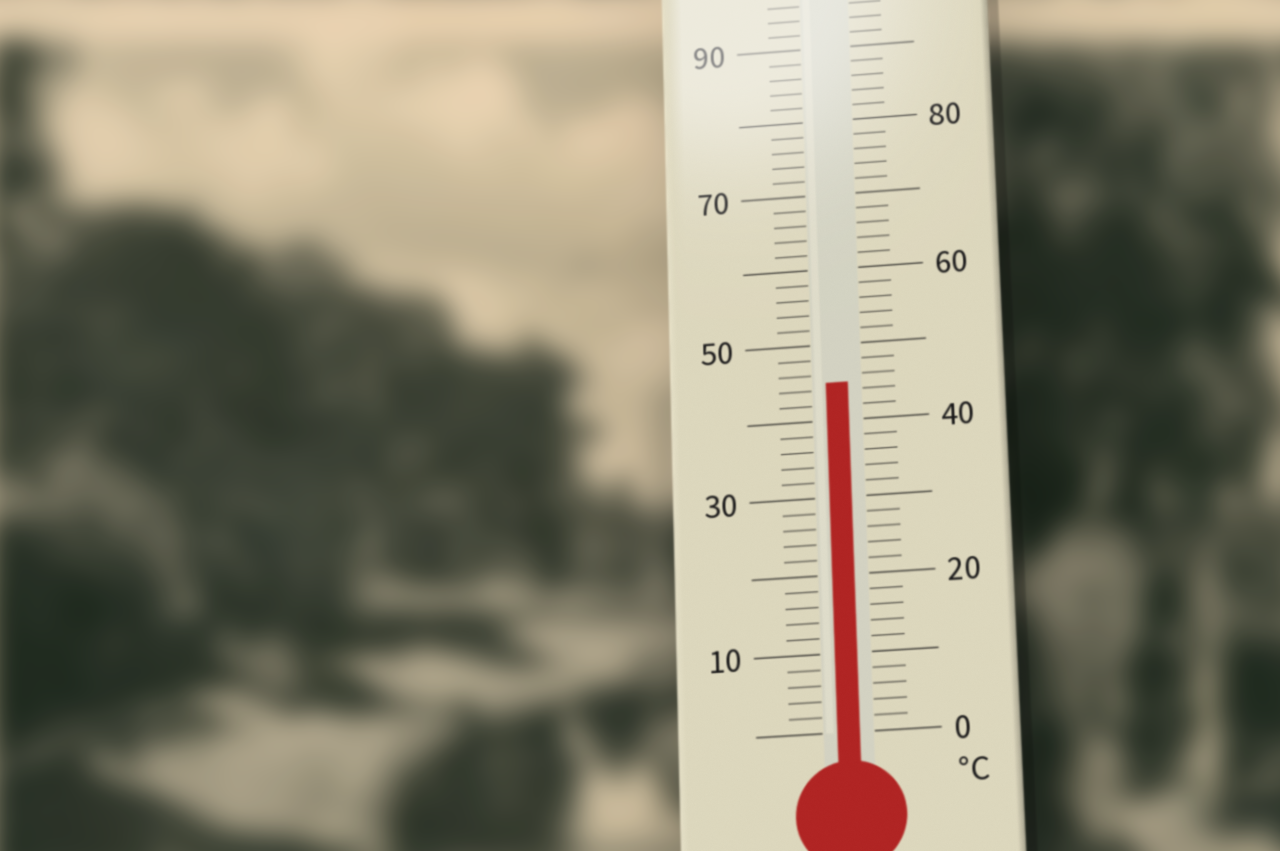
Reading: 45; °C
